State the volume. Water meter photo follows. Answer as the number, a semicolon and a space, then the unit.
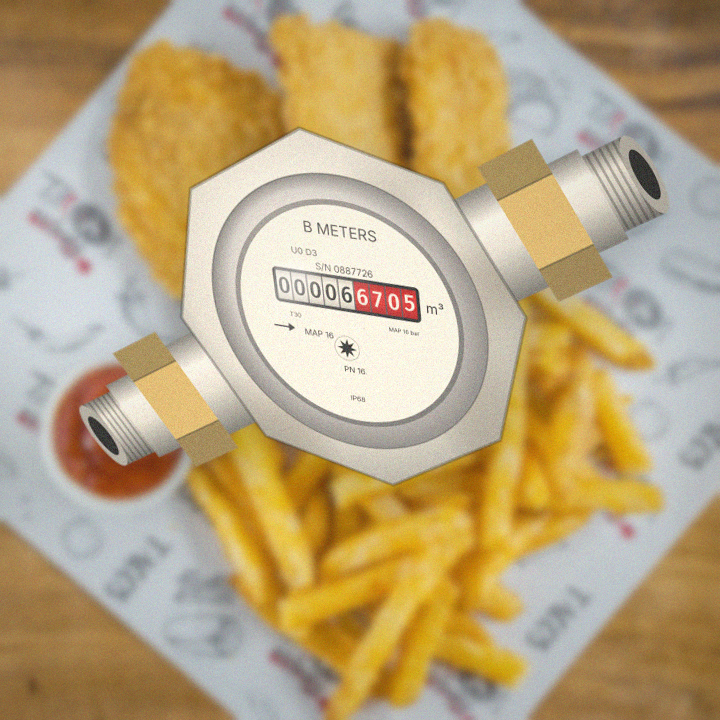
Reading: 6.6705; m³
